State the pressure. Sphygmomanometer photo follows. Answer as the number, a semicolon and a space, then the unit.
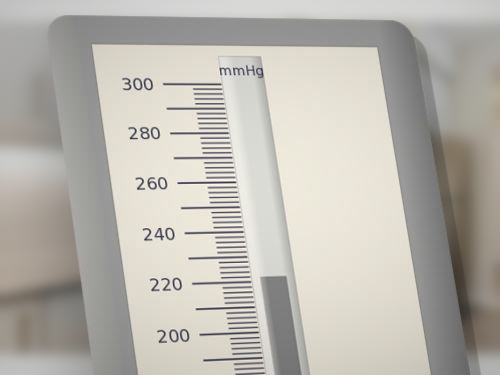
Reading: 222; mmHg
